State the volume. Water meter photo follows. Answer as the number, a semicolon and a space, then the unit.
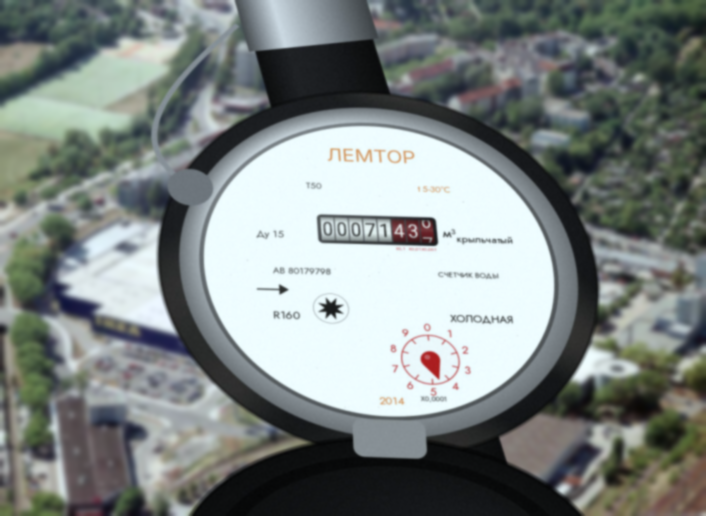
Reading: 71.4364; m³
